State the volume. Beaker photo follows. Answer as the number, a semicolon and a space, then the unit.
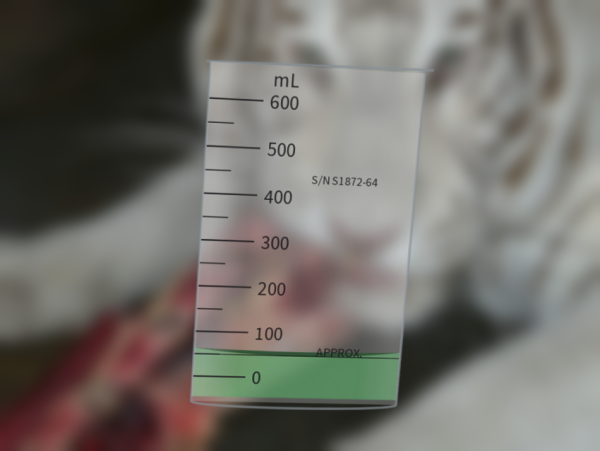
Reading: 50; mL
